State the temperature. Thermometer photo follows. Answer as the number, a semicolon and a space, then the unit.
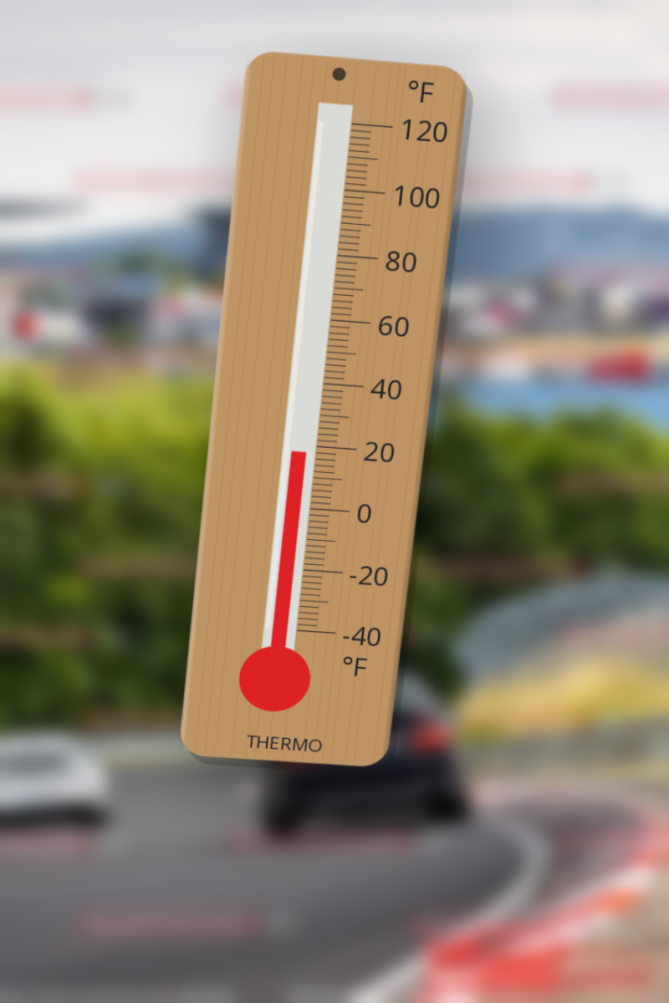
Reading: 18; °F
